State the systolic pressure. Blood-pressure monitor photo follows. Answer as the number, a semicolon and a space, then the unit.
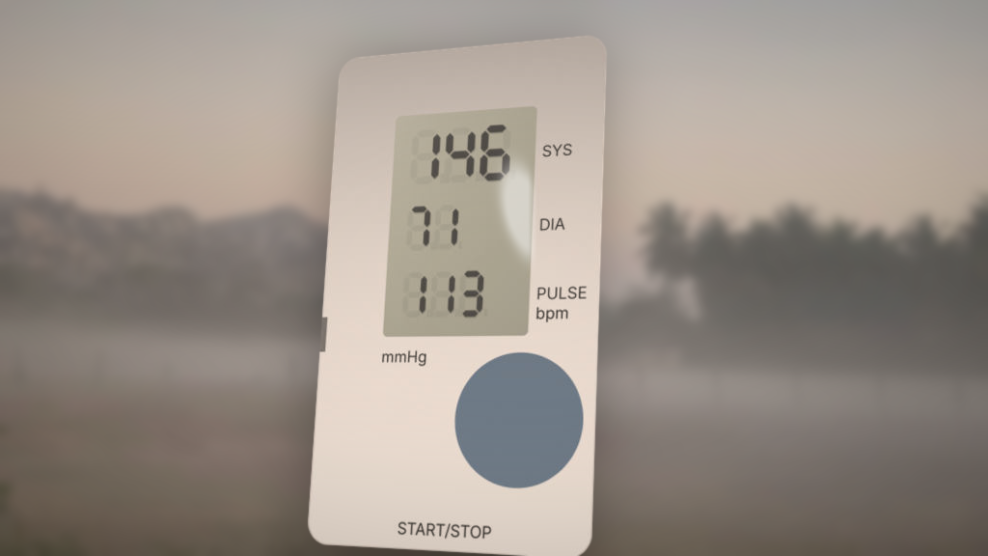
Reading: 146; mmHg
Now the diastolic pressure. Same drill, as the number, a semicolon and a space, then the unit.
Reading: 71; mmHg
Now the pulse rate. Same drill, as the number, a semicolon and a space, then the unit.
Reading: 113; bpm
